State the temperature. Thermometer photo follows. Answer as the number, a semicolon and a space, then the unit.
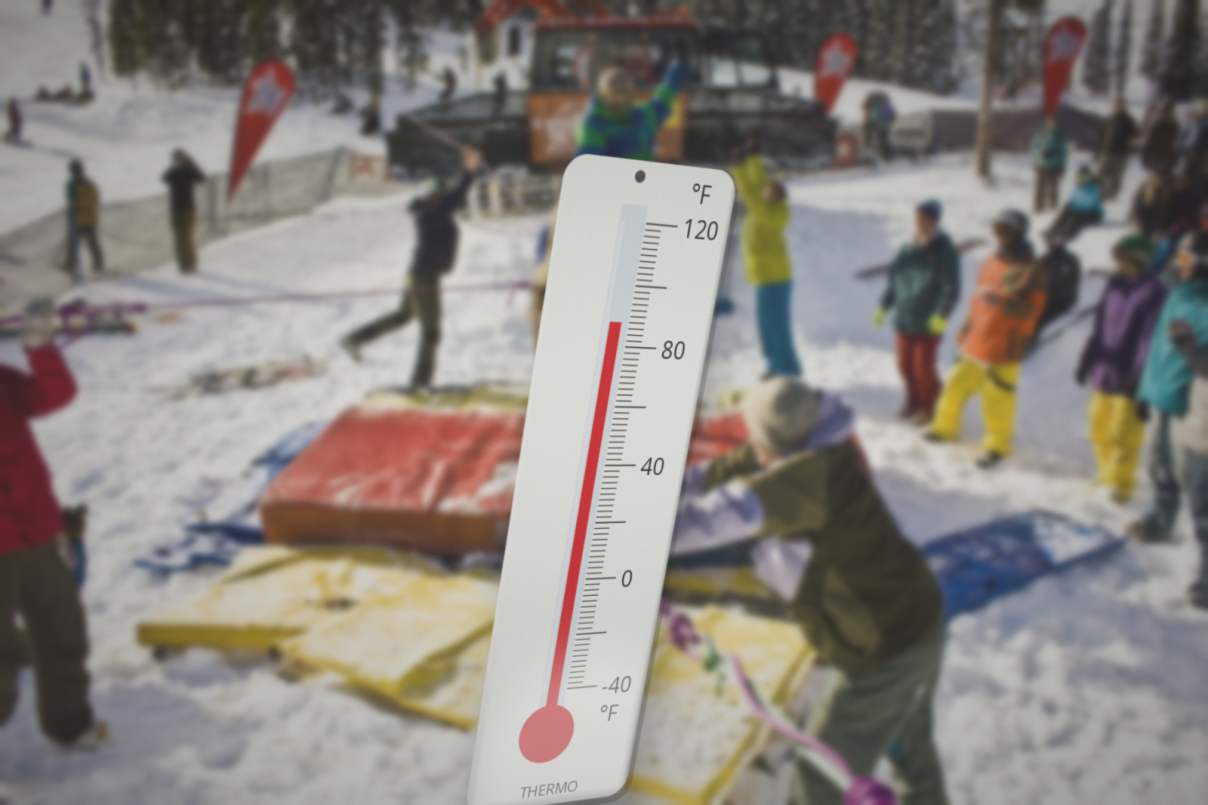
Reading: 88; °F
